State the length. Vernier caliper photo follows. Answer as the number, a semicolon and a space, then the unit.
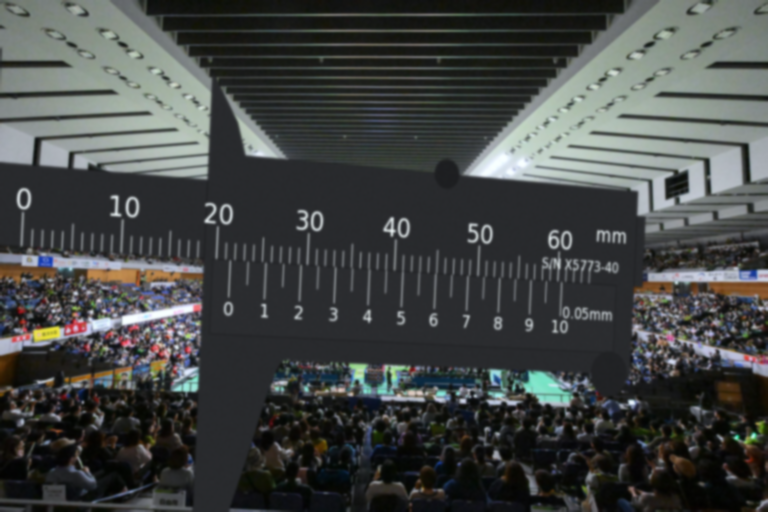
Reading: 21.5; mm
